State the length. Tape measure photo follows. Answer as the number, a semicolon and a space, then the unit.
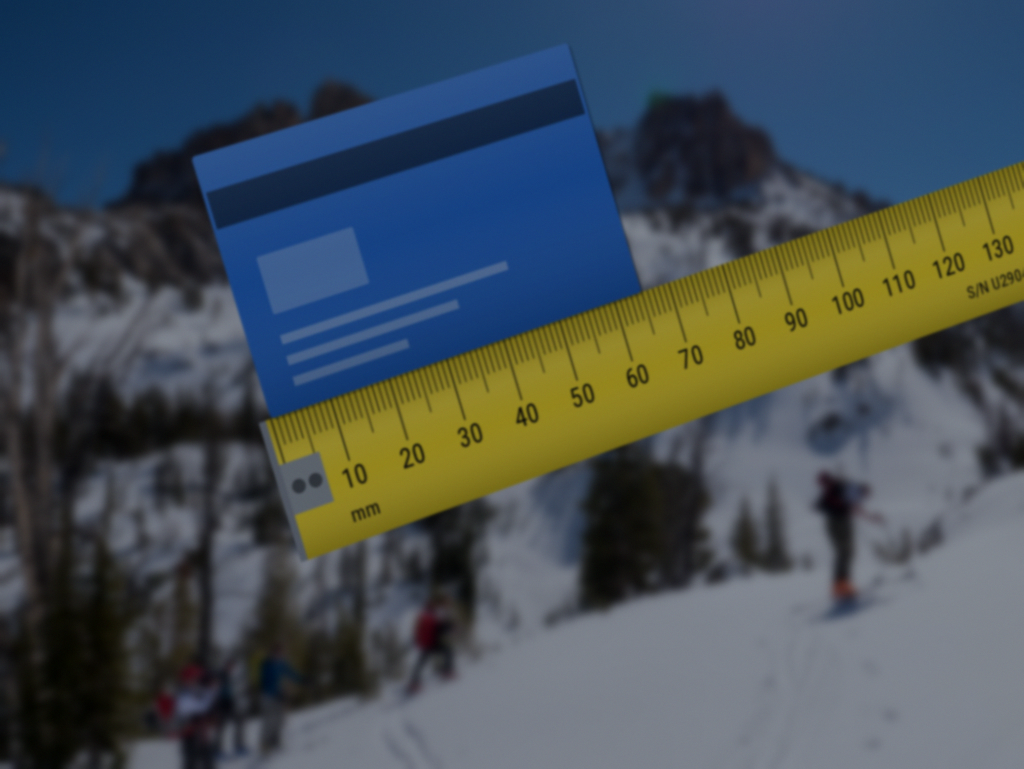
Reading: 65; mm
